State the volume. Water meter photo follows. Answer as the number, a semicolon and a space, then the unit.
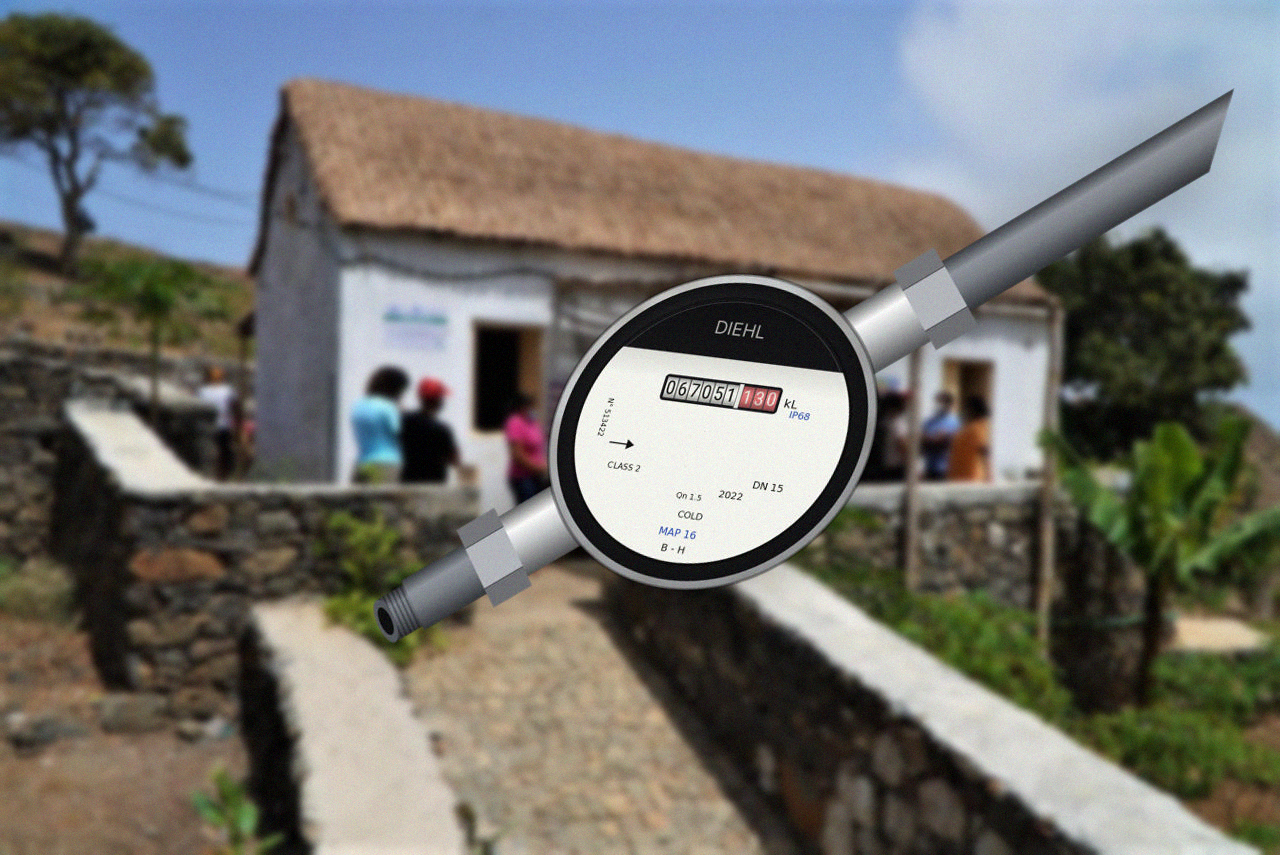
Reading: 67051.130; kL
